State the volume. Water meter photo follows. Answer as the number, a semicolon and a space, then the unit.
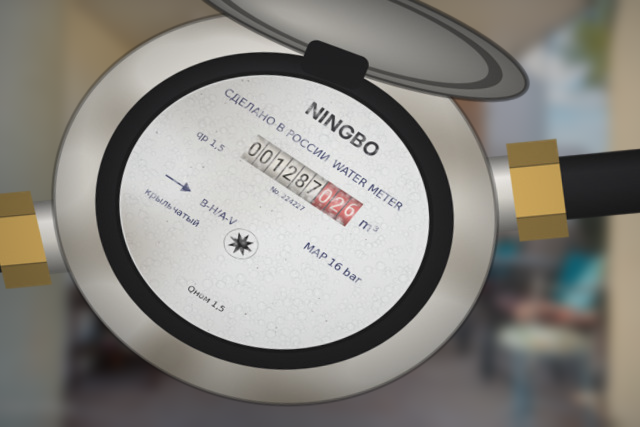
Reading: 1287.026; m³
